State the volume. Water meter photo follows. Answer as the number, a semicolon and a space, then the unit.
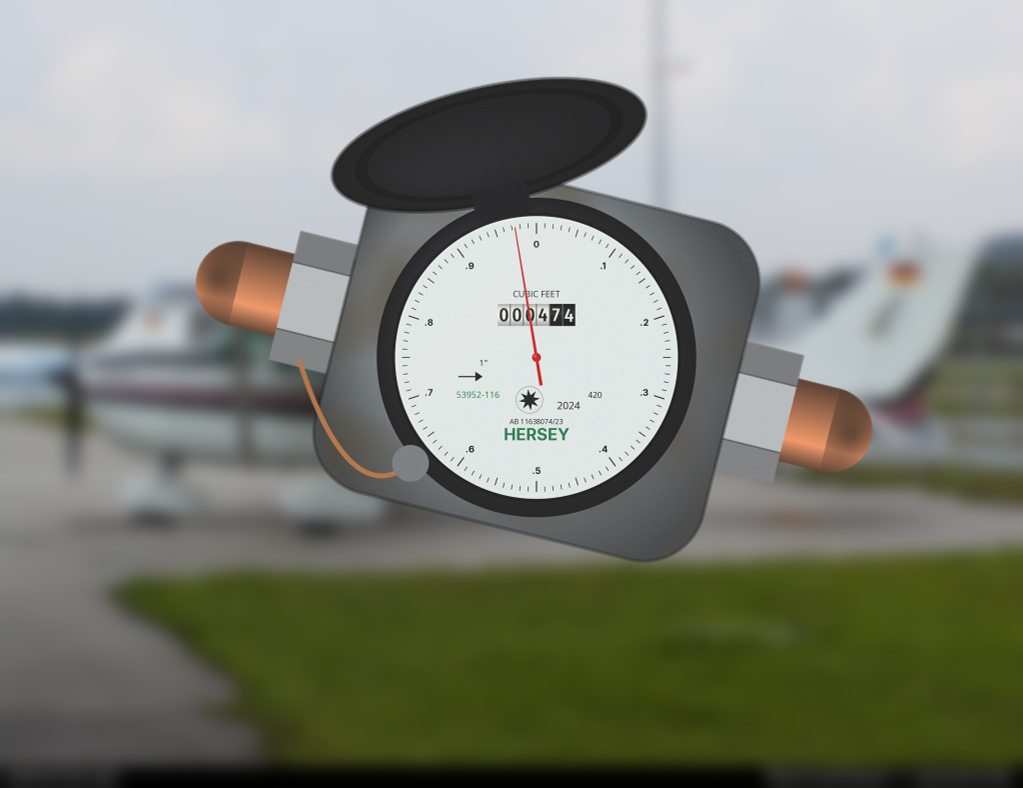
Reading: 473.97; ft³
